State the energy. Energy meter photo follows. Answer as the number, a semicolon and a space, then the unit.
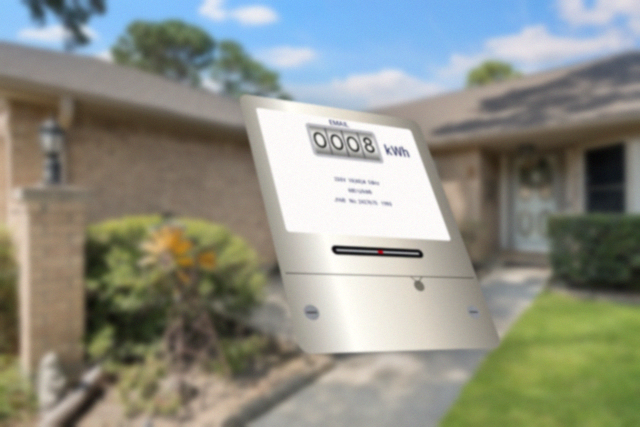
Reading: 8; kWh
